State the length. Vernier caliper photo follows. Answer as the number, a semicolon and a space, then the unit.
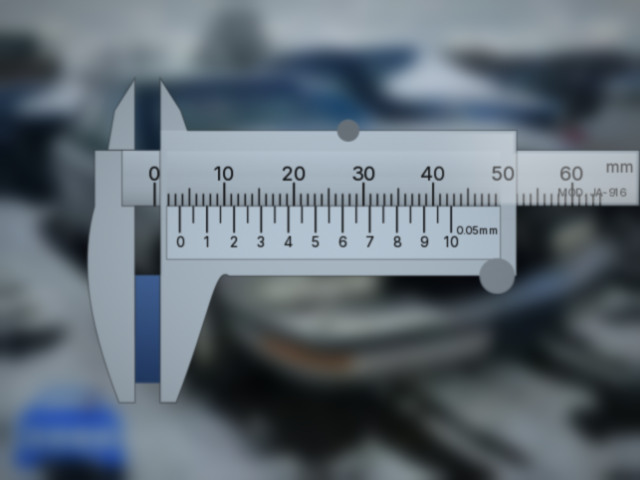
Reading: 3.6; mm
